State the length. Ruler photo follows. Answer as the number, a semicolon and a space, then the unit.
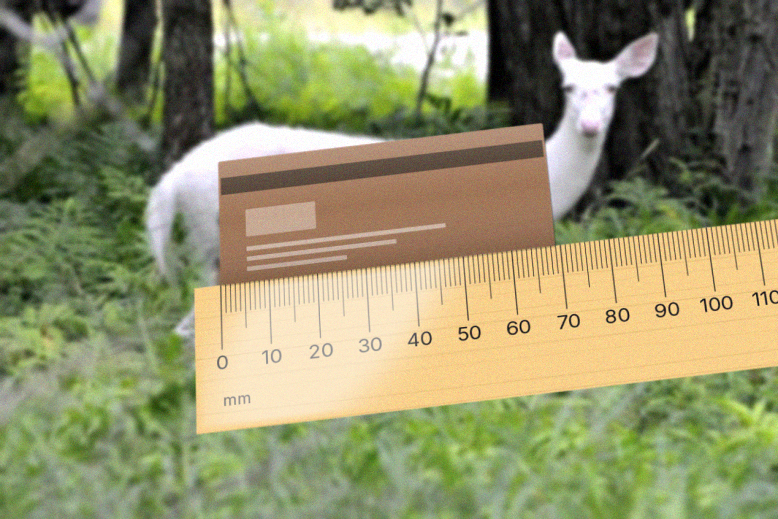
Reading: 69; mm
